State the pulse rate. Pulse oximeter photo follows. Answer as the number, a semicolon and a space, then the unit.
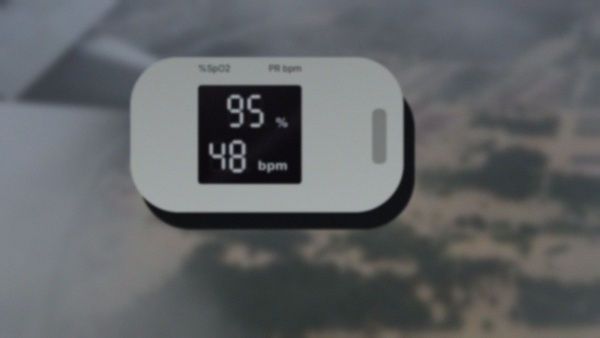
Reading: 48; bpm
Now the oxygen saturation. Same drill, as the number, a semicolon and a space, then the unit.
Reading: 95; %
